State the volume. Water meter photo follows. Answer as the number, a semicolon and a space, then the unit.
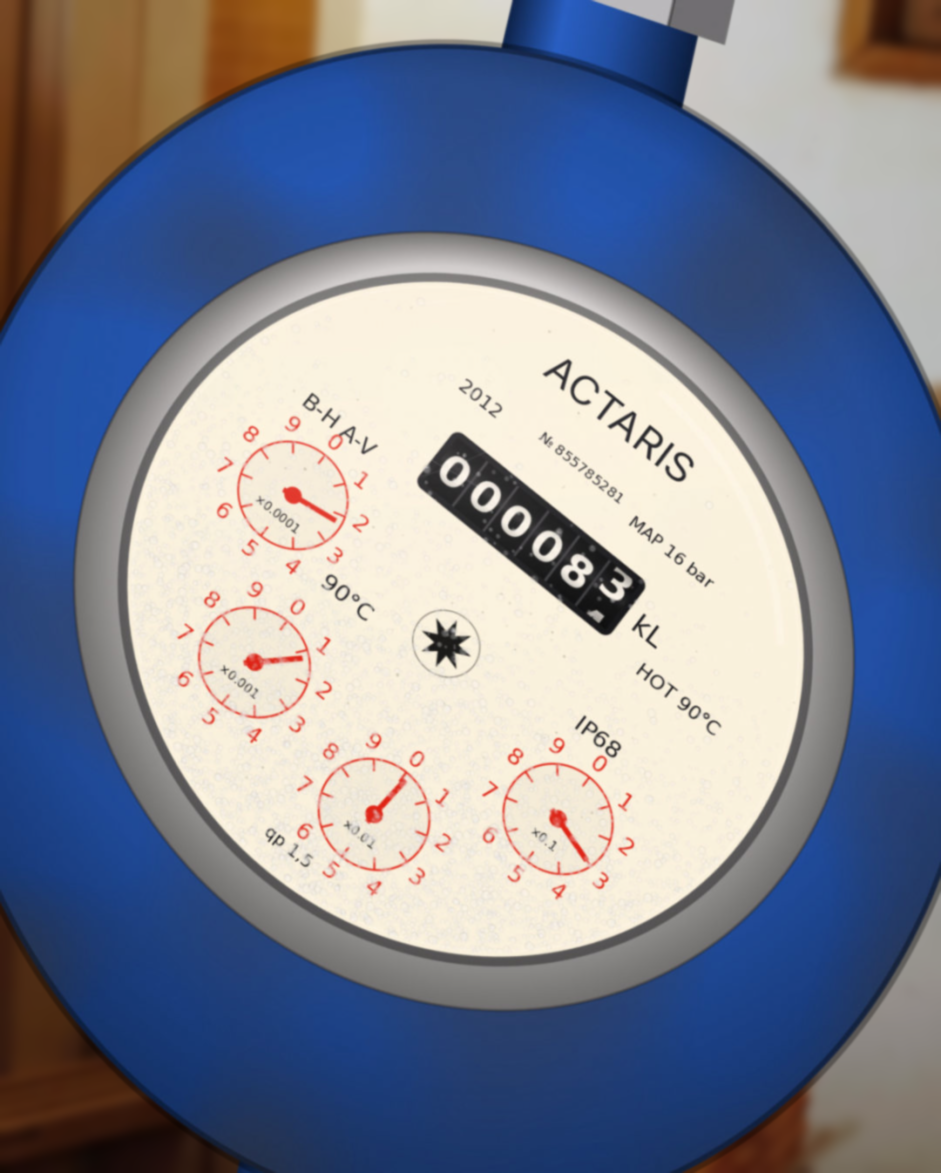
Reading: 83.3012; kL
